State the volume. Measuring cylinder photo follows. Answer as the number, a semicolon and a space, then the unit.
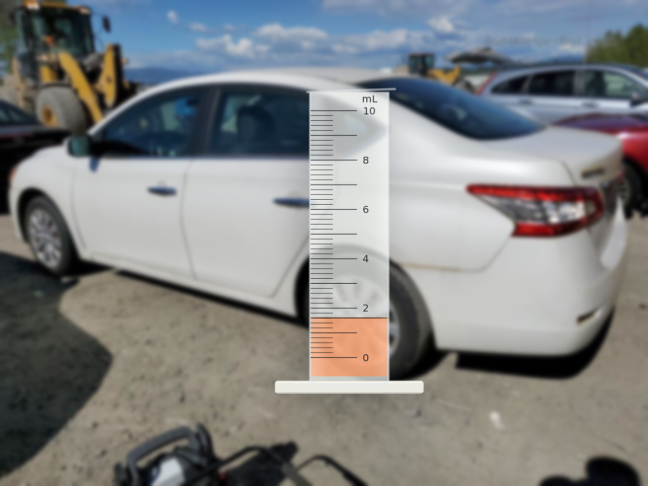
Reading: 1.6; mL
